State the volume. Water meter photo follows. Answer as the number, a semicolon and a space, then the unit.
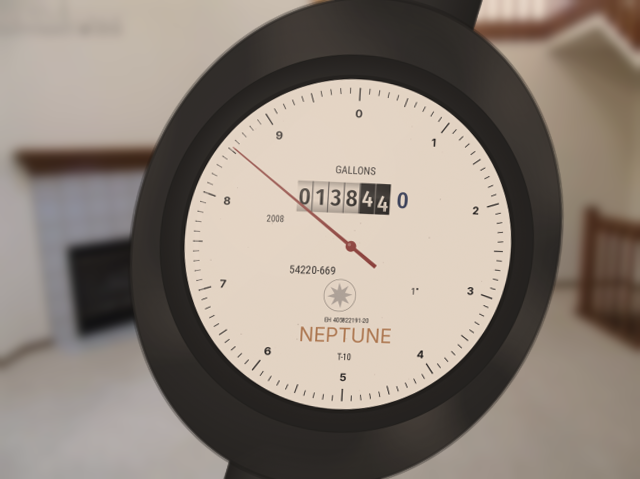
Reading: 138438.5; gal
